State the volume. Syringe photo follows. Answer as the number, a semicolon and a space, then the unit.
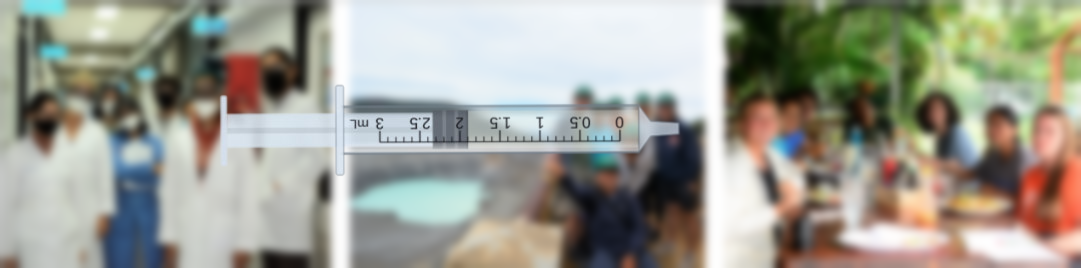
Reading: 1.9; mL
